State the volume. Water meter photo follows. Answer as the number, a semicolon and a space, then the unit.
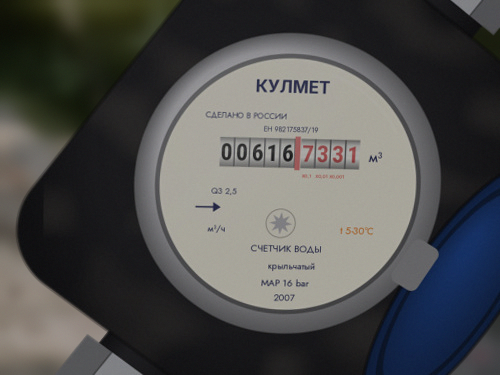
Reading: 616.7331; m³
